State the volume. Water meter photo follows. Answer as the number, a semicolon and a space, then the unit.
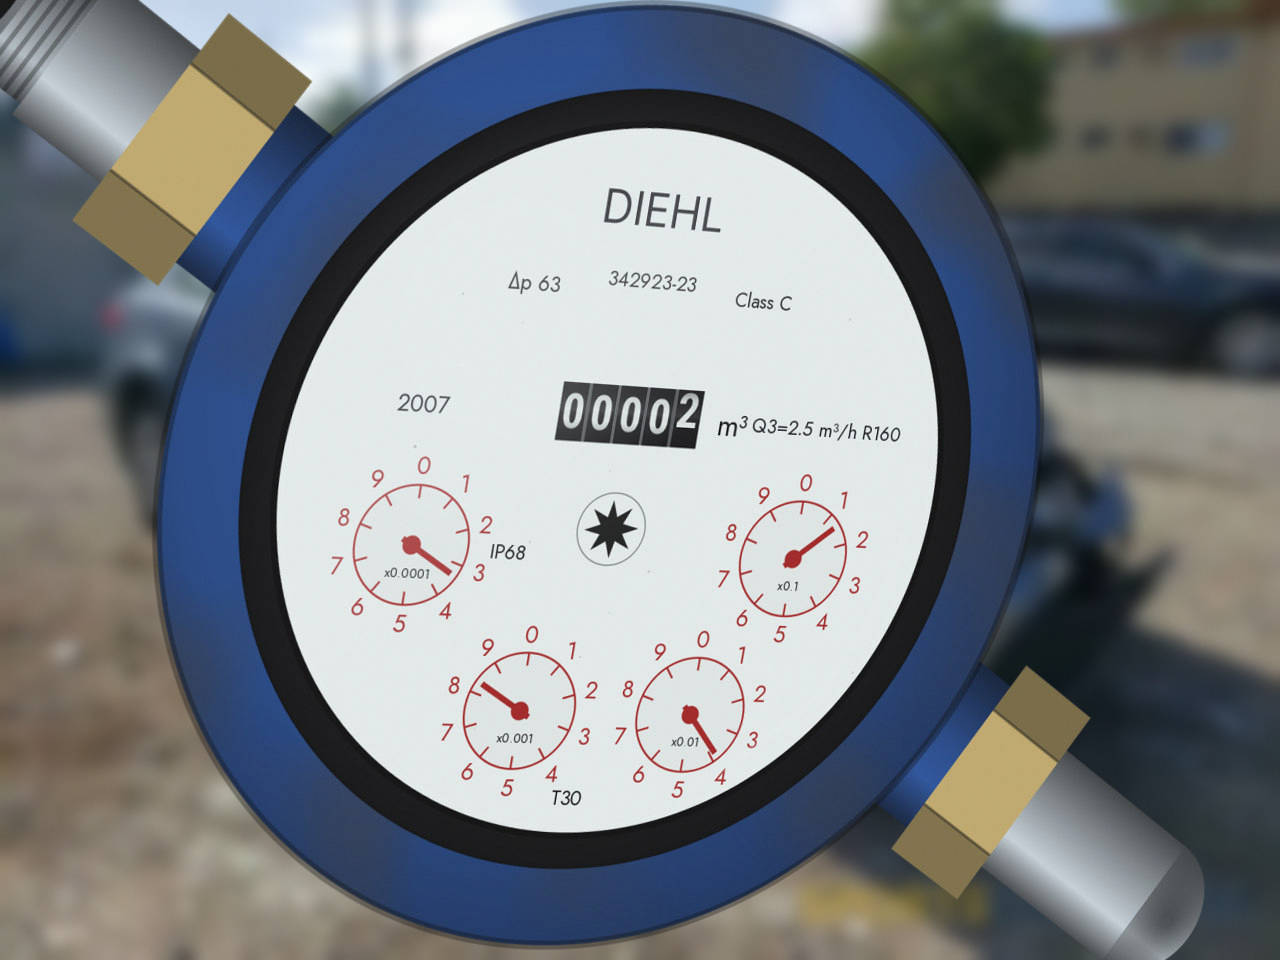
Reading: 2.1383; m³
